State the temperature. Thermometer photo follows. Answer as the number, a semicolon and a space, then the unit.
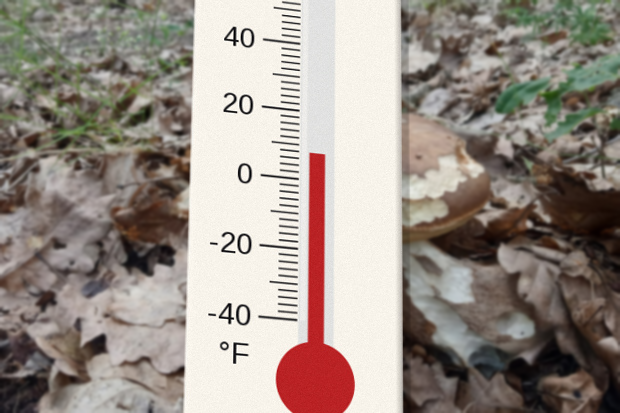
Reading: 8; °F
